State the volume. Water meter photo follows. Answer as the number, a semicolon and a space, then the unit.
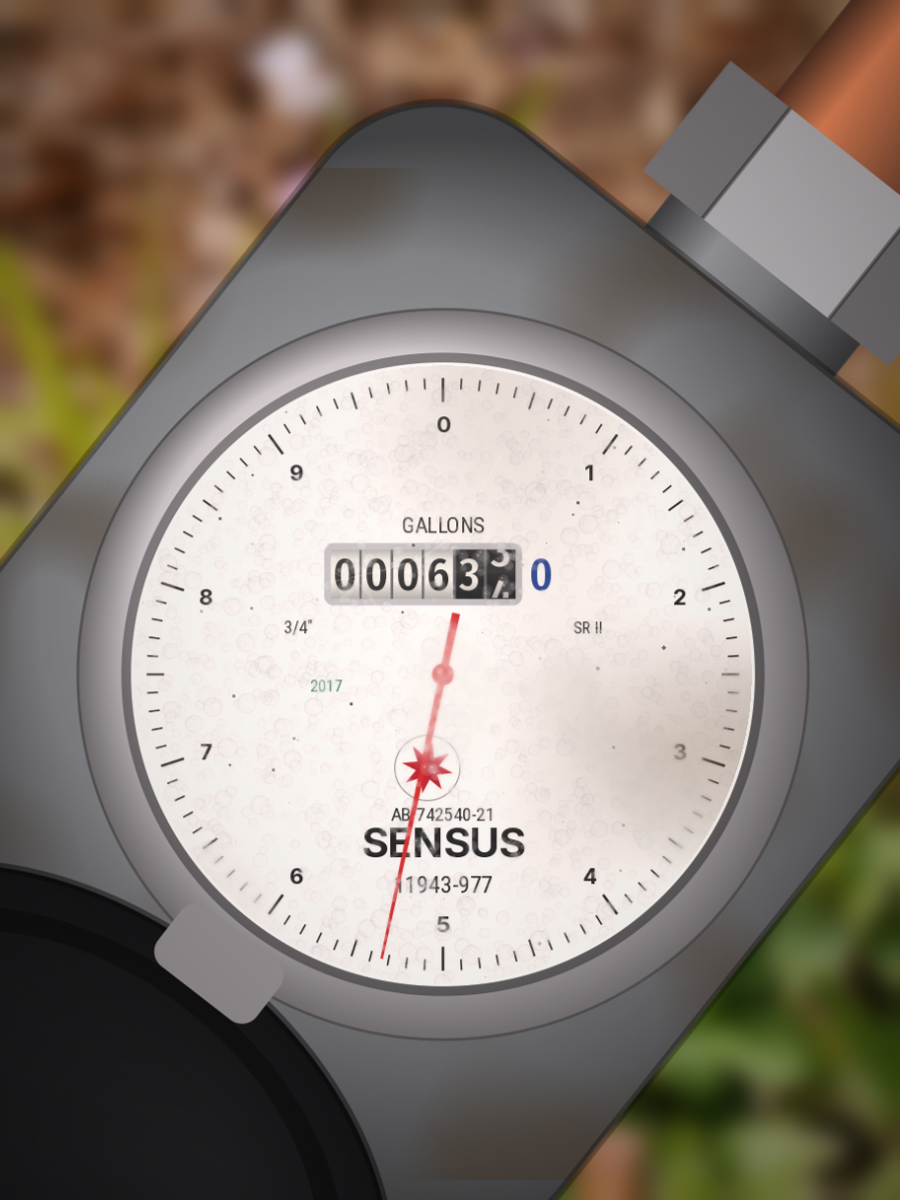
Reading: 6335.3; gal
